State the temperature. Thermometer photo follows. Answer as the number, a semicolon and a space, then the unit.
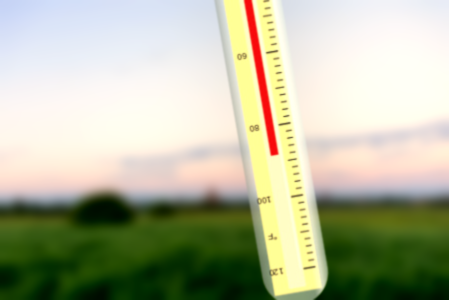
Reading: 88; °F
